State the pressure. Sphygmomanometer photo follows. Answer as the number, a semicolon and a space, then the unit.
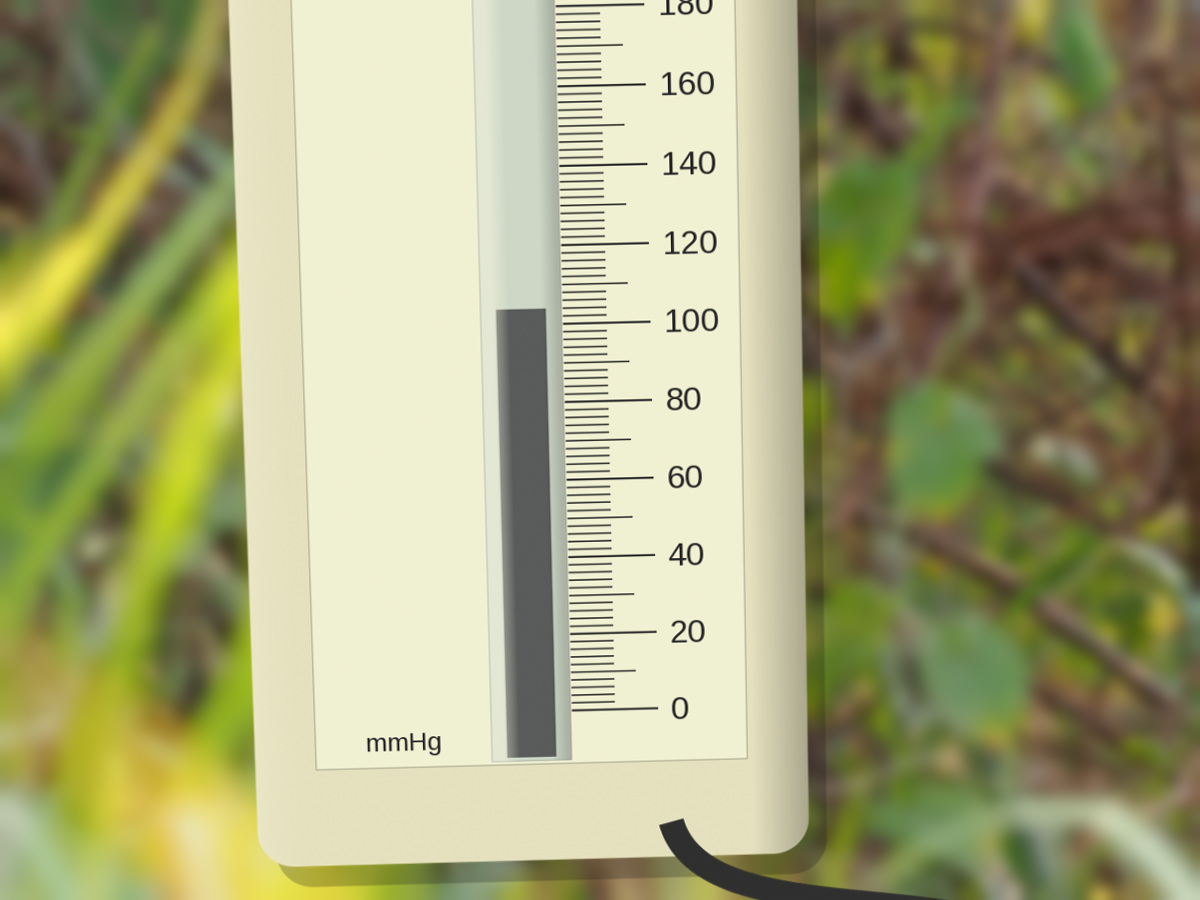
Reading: 104; mmHg
